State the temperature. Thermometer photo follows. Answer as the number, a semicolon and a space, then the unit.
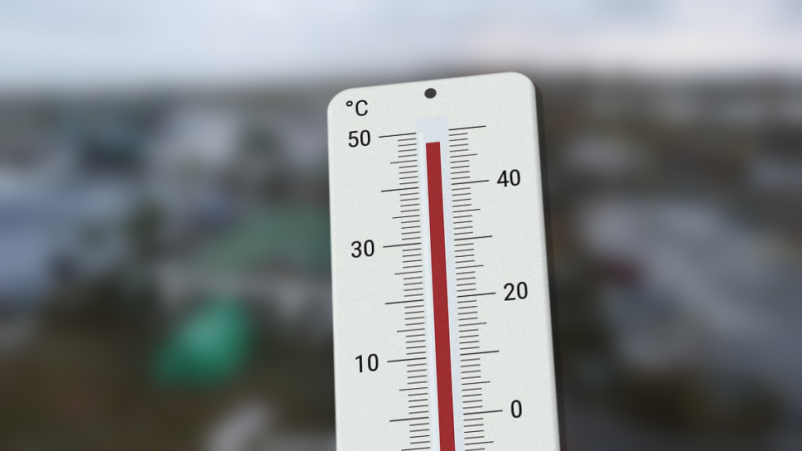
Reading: 48; °C
